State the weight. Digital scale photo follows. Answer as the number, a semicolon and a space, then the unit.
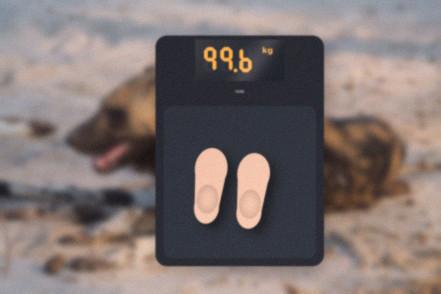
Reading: 99.6; kg
